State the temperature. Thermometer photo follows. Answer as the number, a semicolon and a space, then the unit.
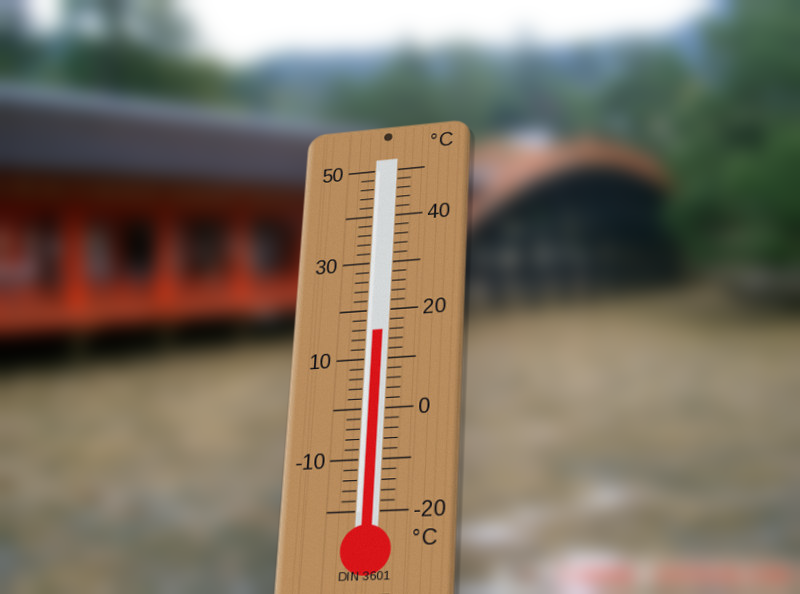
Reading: 16; °C
